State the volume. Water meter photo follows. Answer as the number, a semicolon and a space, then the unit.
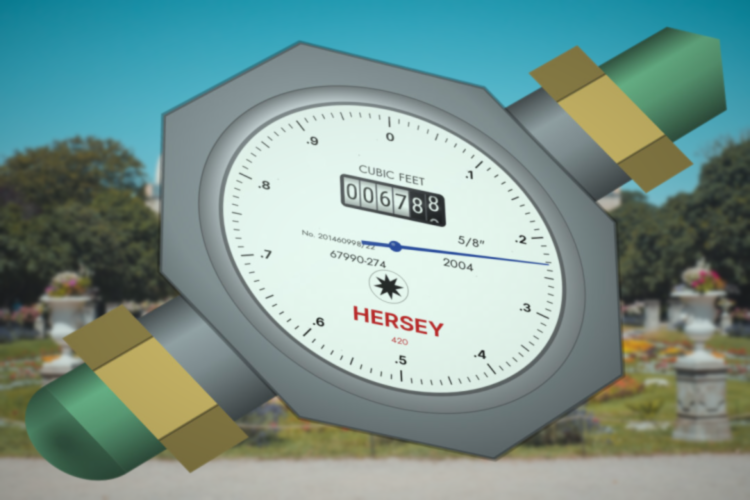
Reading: 6788.23; ft³
